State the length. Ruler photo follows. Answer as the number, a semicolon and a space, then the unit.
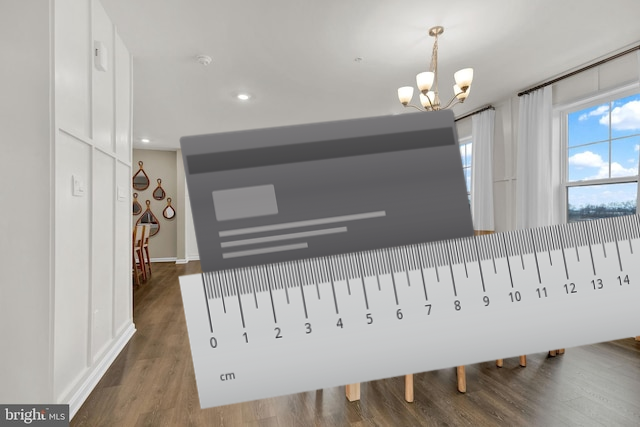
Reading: 9; cm
